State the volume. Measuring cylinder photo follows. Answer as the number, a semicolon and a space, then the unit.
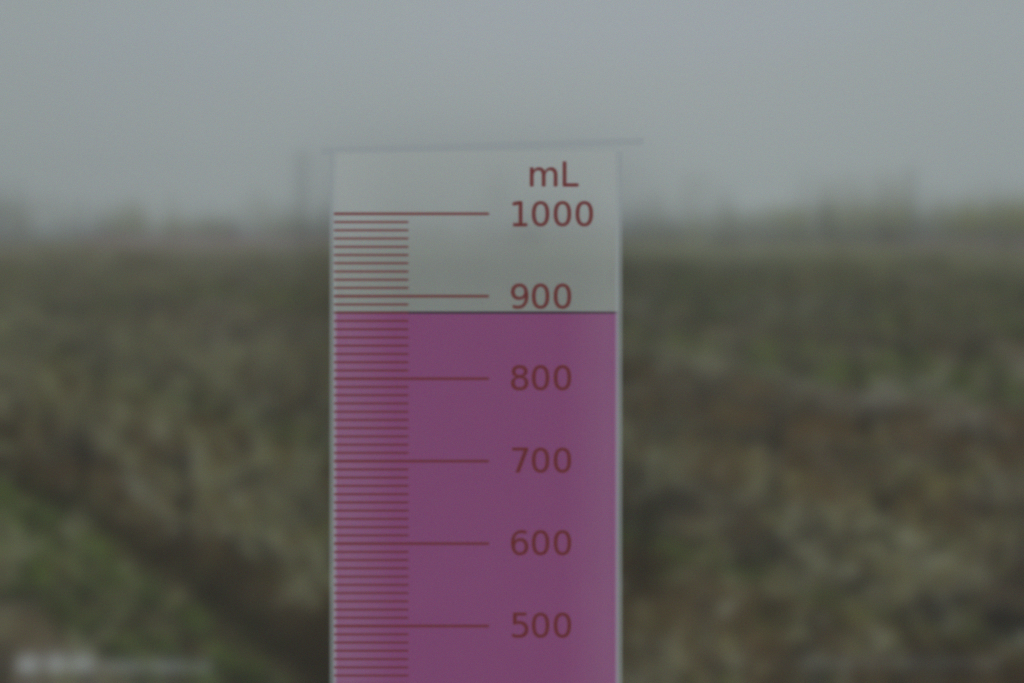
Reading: 880; mL
